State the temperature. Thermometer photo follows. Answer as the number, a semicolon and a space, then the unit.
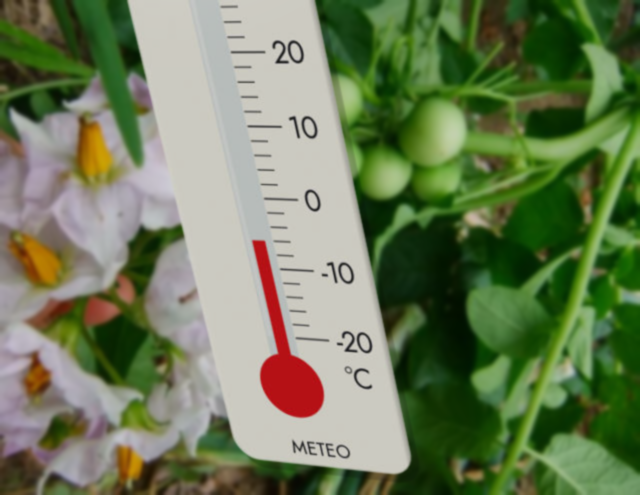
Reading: -6; °C
